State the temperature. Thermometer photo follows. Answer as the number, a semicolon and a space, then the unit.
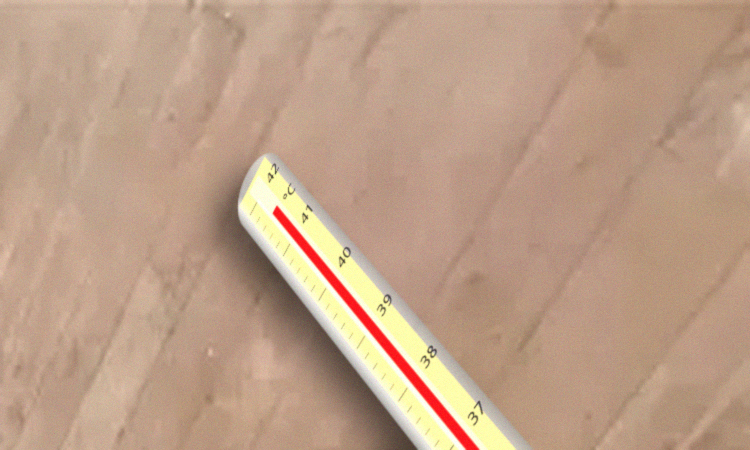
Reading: 41.6; °C
